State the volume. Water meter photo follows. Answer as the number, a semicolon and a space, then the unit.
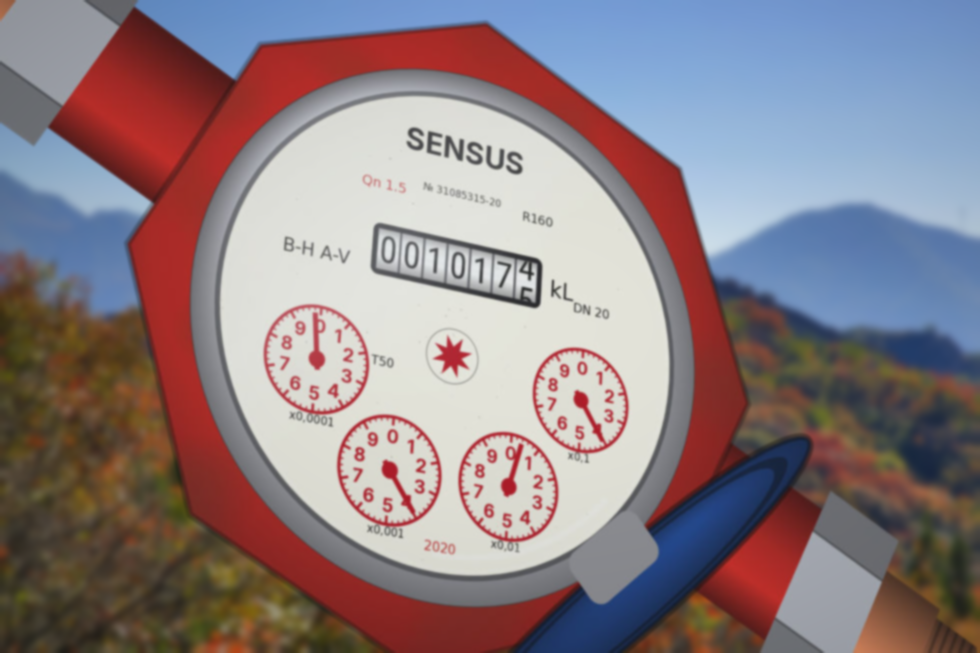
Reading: 10174.4039; kL
